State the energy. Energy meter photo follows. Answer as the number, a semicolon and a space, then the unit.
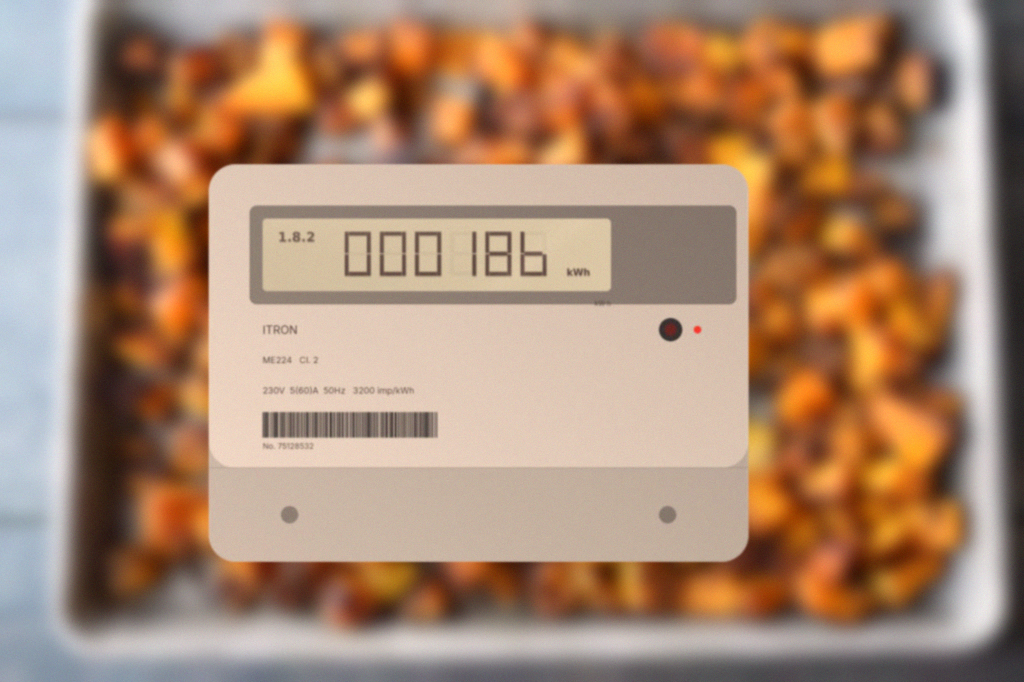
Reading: 186; kWh
